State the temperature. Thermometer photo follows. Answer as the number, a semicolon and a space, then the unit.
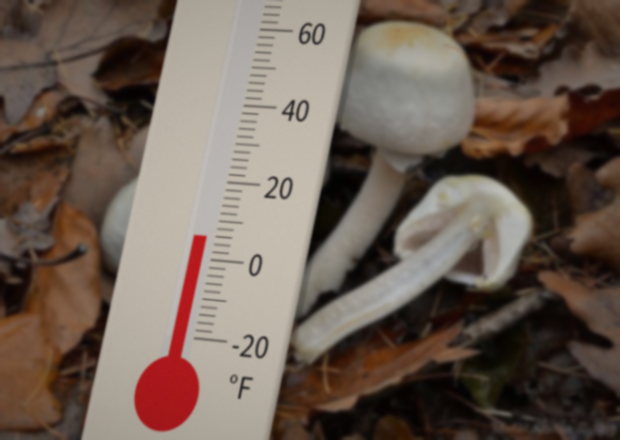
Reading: 6; °F
